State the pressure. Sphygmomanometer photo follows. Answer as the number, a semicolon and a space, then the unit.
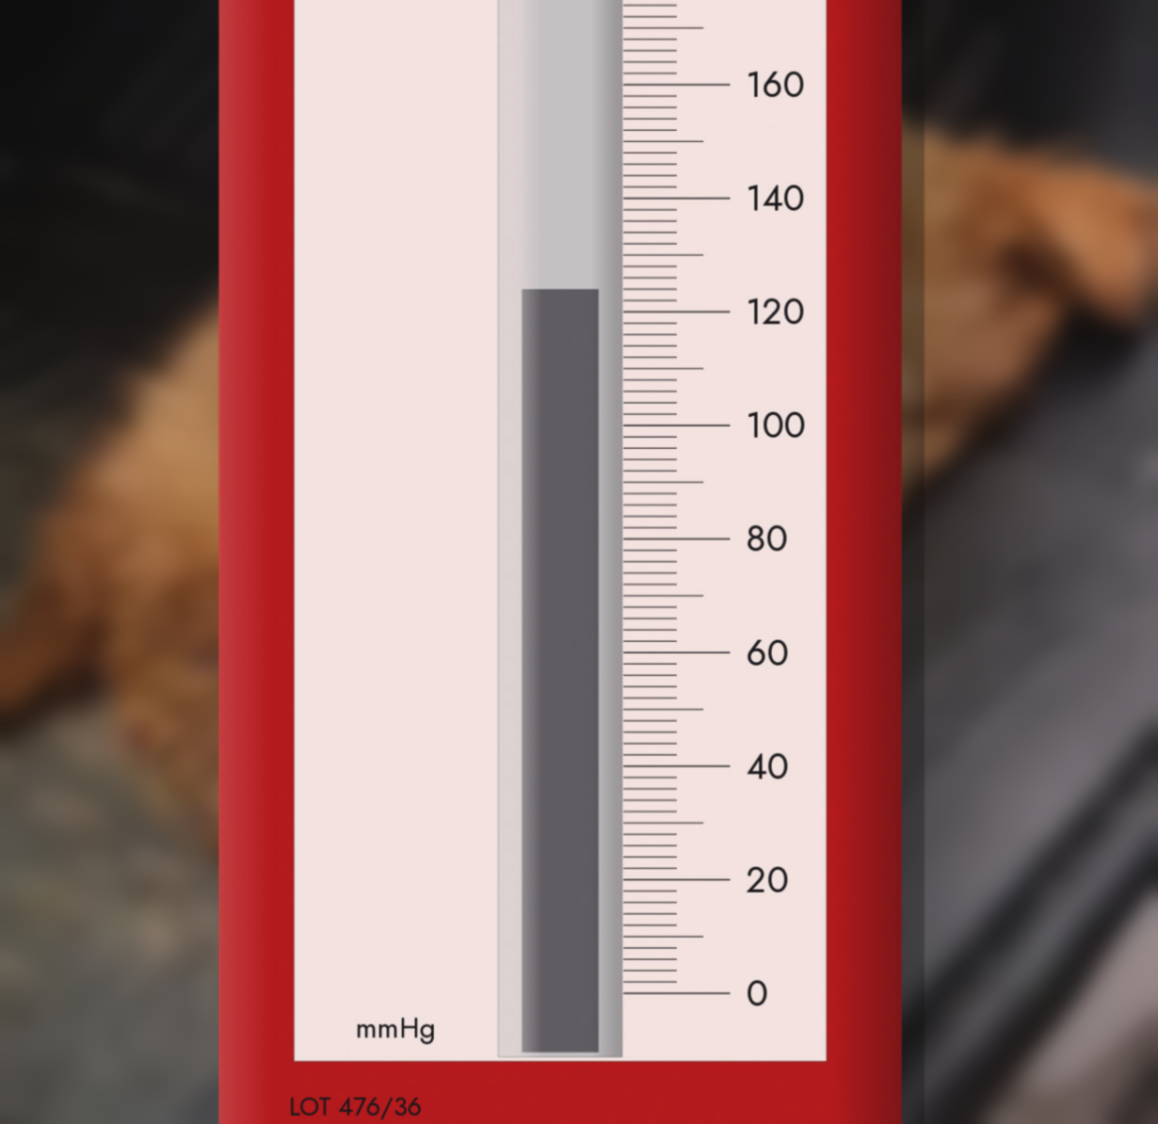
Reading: 124; mmHg
